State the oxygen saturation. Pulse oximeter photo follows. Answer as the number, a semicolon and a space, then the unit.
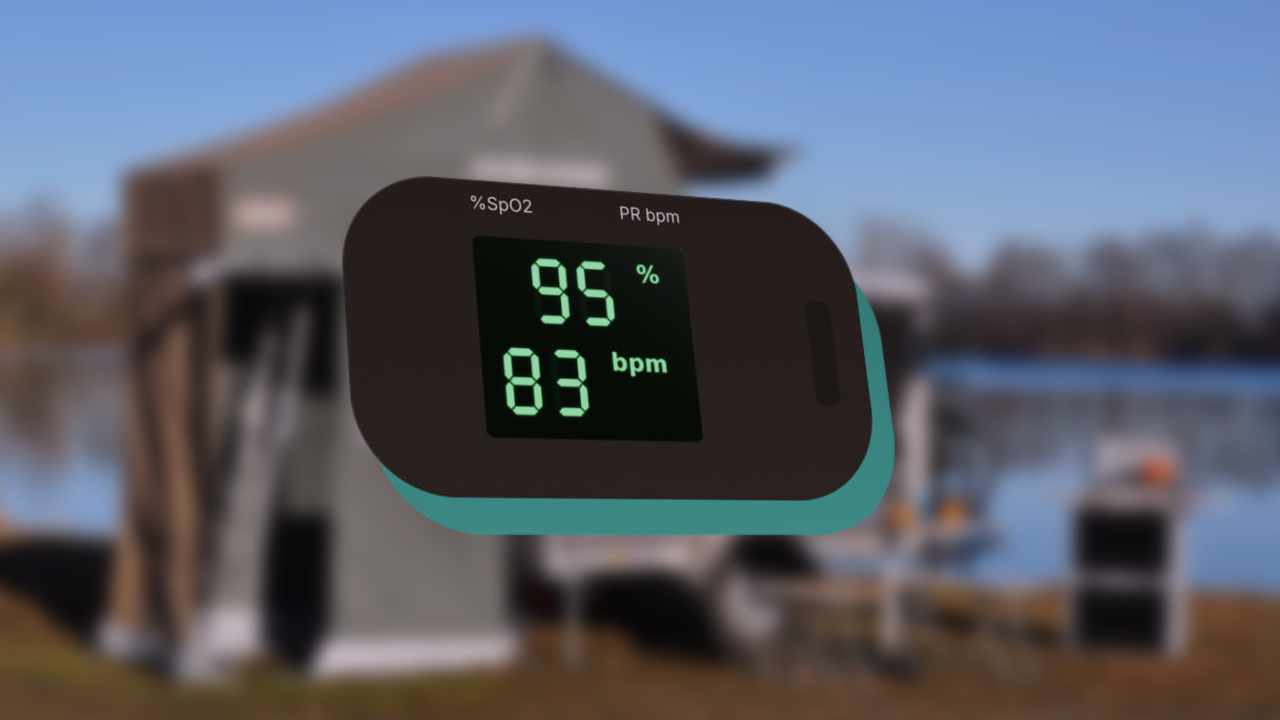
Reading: 95; %
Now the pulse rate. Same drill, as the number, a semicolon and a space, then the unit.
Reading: 83; bpm
